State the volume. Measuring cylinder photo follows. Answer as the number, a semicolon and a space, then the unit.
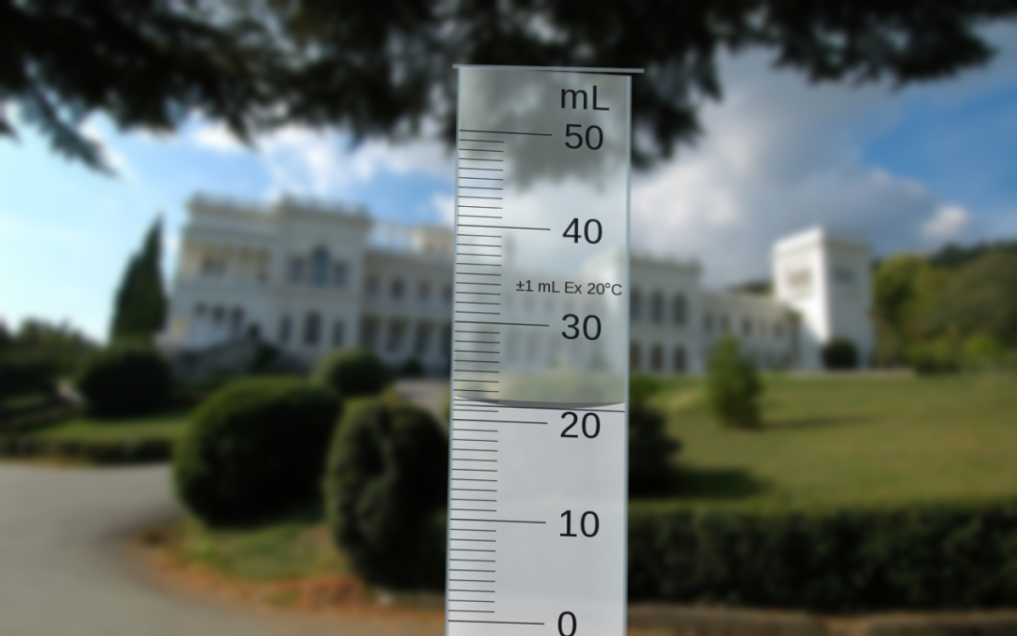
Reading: 21.5; mL
